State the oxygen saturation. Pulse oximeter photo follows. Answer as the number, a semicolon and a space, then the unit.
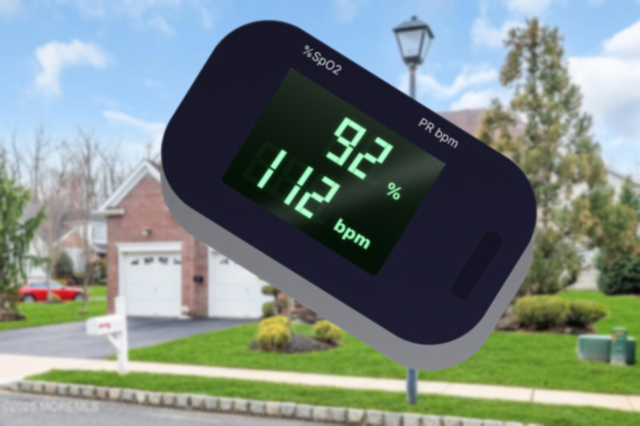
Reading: 92; %
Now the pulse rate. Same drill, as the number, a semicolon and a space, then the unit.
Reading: 112; bpm
